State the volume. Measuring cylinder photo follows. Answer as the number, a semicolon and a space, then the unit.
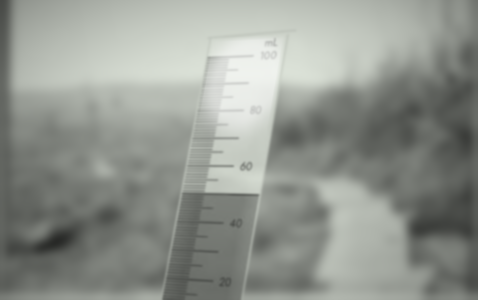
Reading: 50; mL
